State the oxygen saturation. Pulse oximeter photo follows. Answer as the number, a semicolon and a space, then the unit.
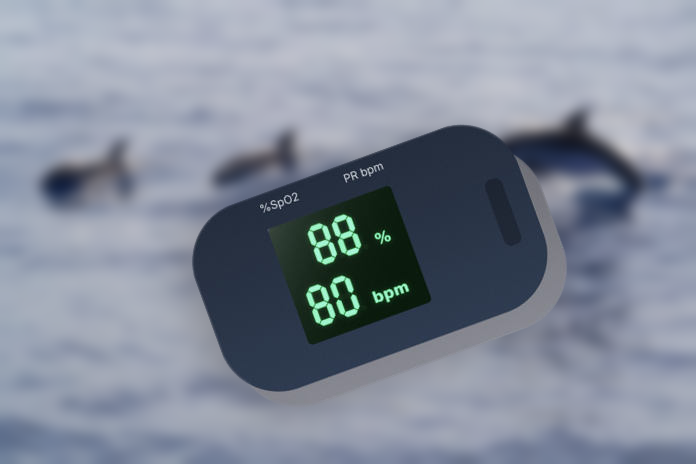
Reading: 88; %
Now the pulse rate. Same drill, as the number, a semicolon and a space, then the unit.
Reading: 80; bpm
